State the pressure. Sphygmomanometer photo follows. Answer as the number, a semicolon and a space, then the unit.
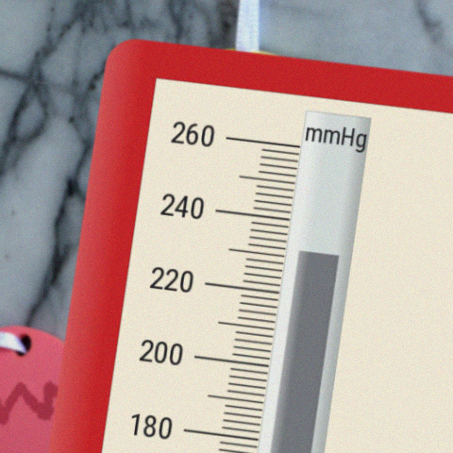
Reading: 232; mmHg
